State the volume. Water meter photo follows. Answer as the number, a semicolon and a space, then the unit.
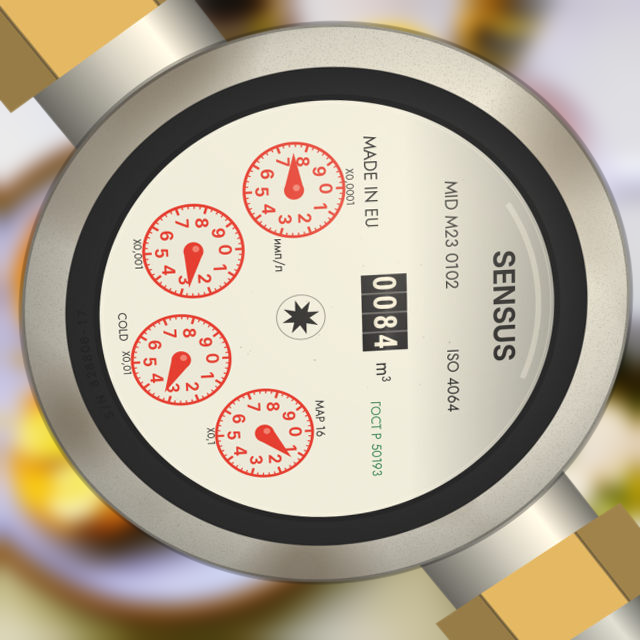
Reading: 84.1327; m³
